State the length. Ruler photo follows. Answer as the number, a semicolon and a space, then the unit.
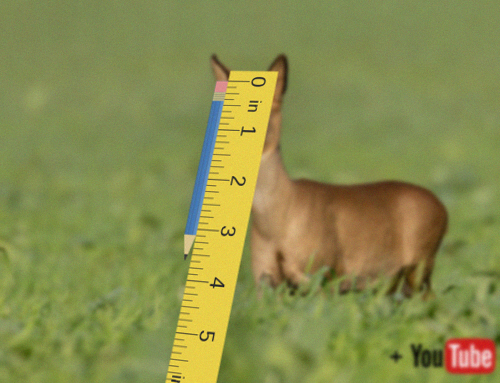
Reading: 3.625; in
